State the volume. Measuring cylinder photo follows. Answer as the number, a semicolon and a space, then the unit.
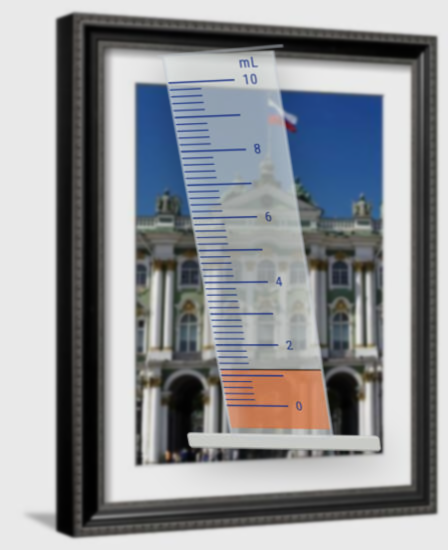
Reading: 1.2; mL
